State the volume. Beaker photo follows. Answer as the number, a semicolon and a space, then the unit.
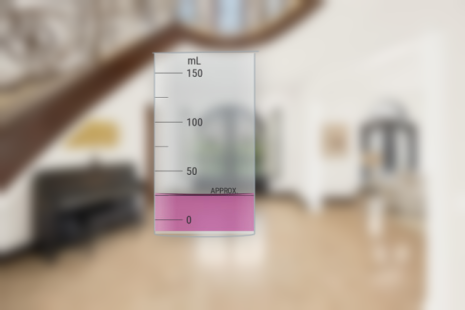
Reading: 25; mL
